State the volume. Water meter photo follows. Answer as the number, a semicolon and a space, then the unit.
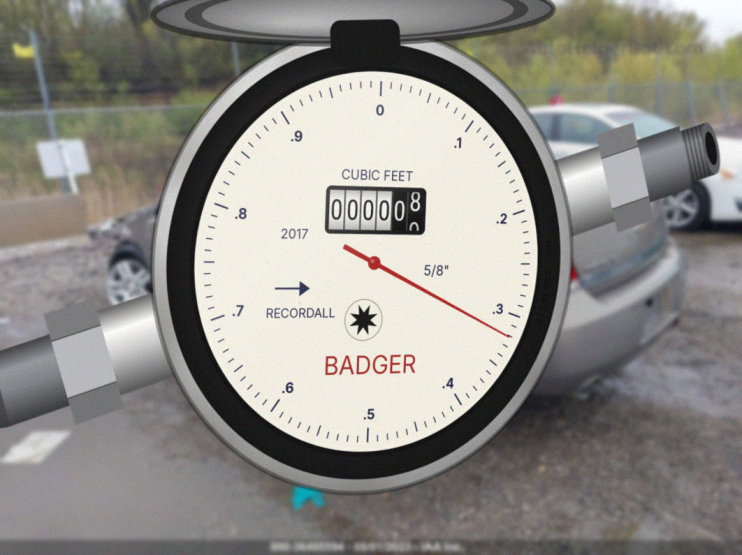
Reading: 8.32; ft³
